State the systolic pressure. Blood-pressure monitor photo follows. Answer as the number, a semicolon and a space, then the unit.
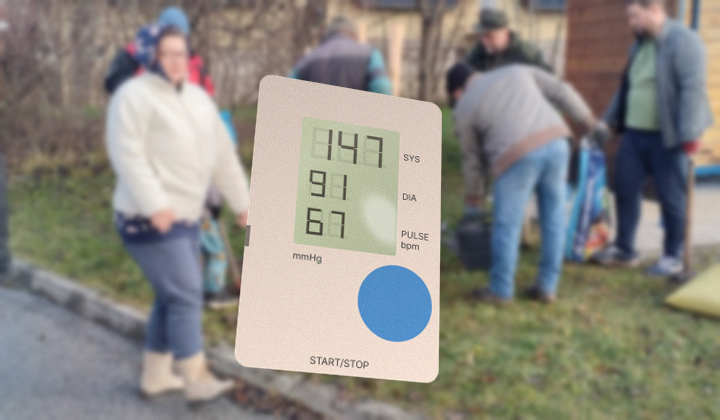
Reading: 147; mmHg
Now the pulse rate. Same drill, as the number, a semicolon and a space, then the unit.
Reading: 67; bpm
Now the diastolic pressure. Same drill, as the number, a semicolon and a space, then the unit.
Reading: 91; mmHg
